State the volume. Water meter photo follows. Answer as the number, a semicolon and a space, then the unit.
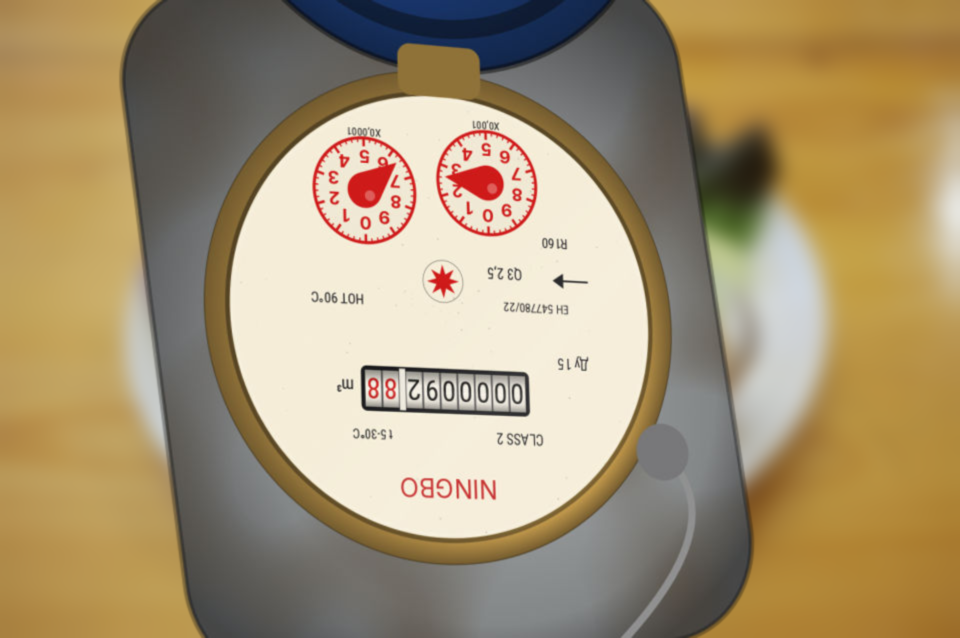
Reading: 92.8826; m³
